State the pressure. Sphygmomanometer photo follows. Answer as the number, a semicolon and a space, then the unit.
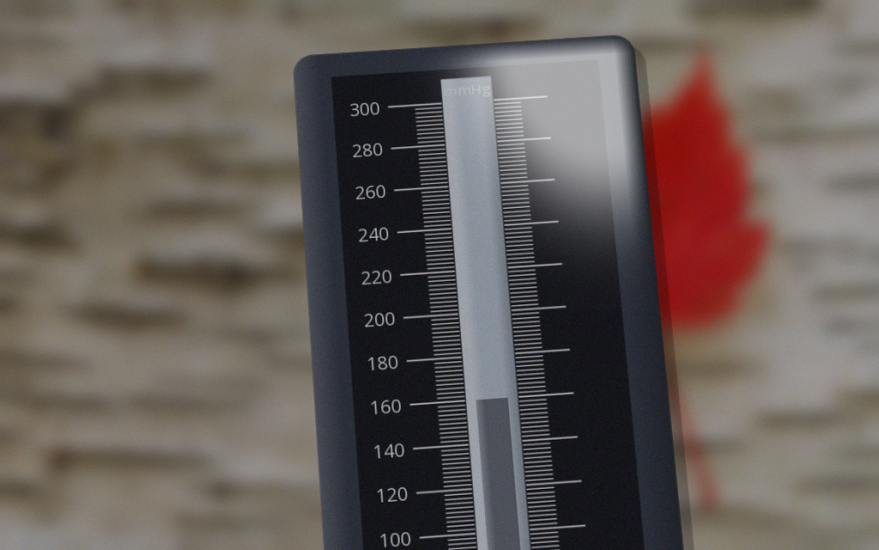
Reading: 160; mmHg
